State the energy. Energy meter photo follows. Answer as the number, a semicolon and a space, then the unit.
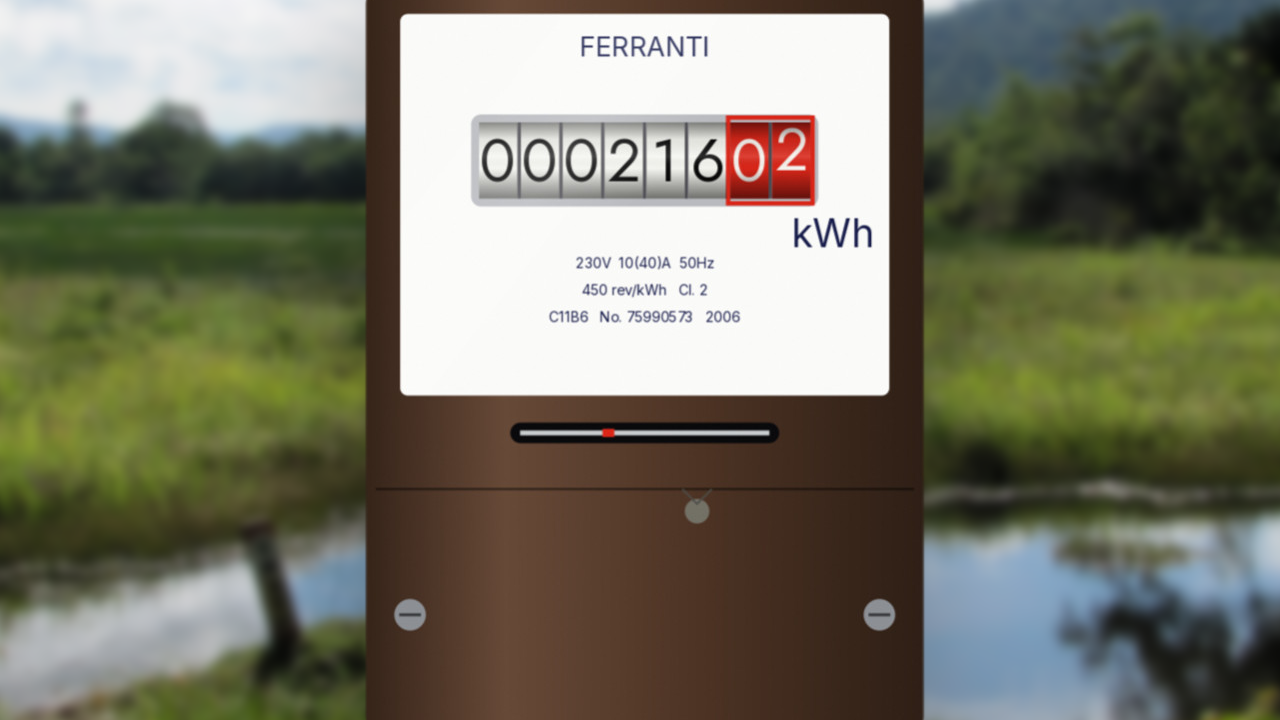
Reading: 216.02; kWh
